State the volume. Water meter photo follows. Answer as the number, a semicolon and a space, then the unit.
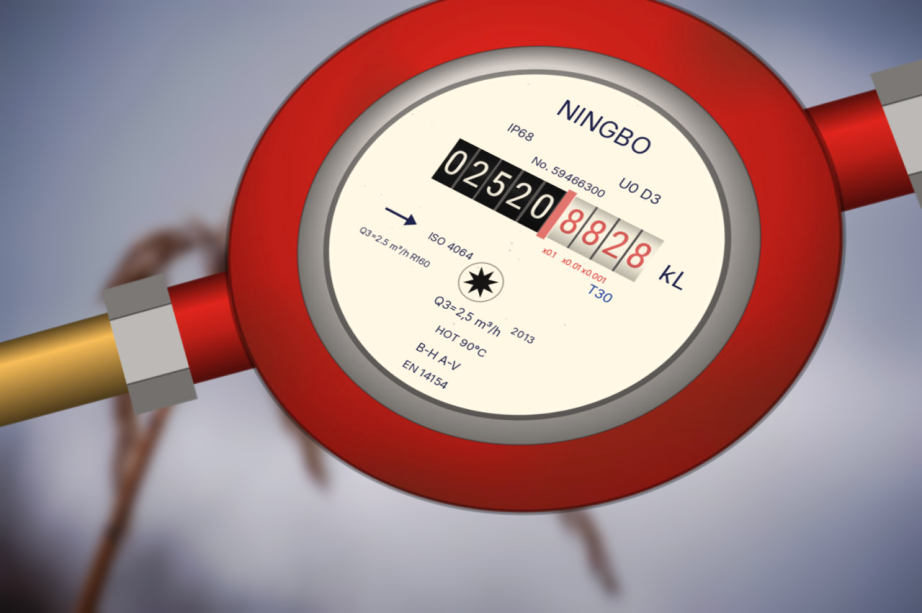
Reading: 2520.8828; kL
